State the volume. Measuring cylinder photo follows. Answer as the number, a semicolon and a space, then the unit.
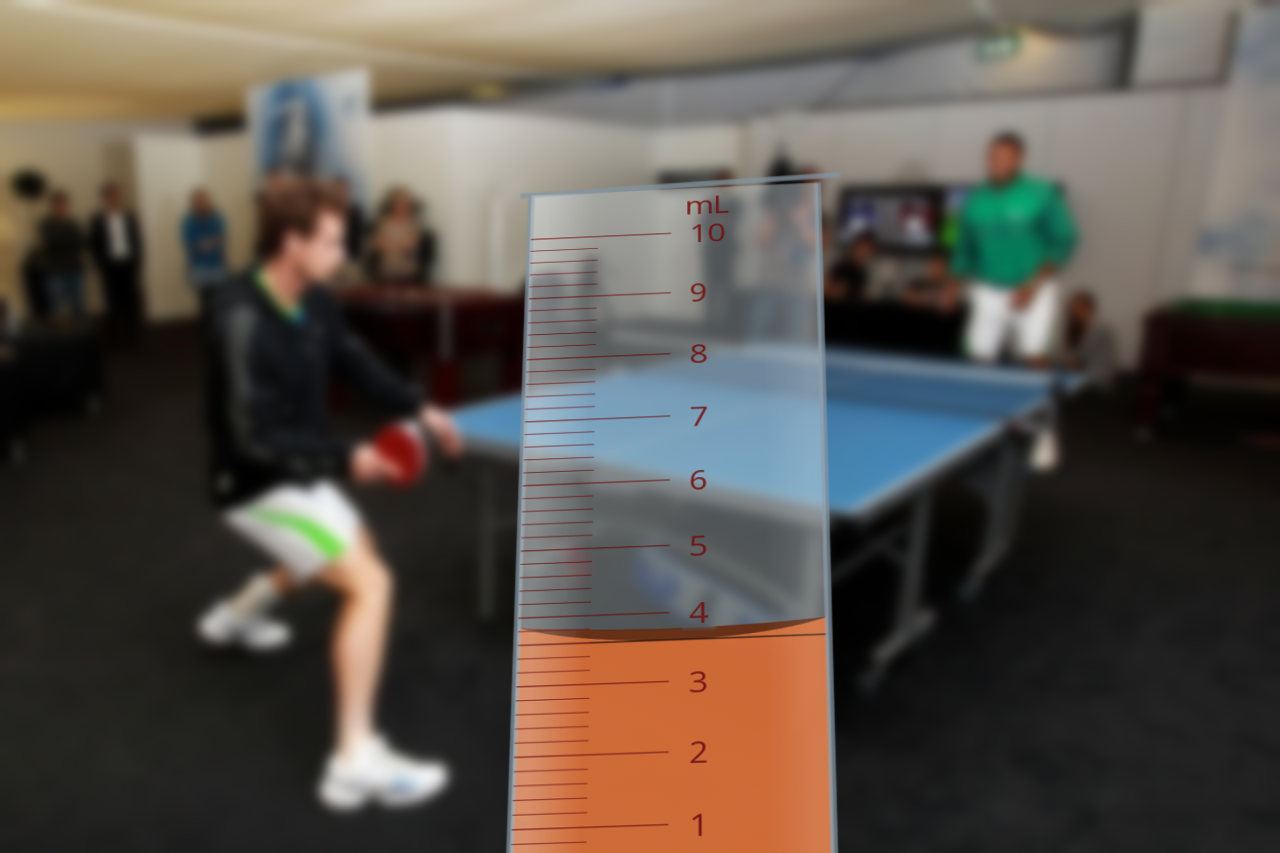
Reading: 3.6; mL
